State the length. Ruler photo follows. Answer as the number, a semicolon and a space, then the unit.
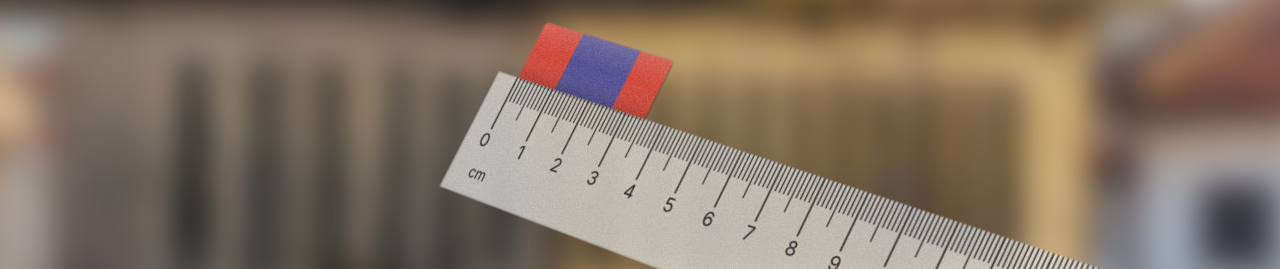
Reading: 3.5; cm
